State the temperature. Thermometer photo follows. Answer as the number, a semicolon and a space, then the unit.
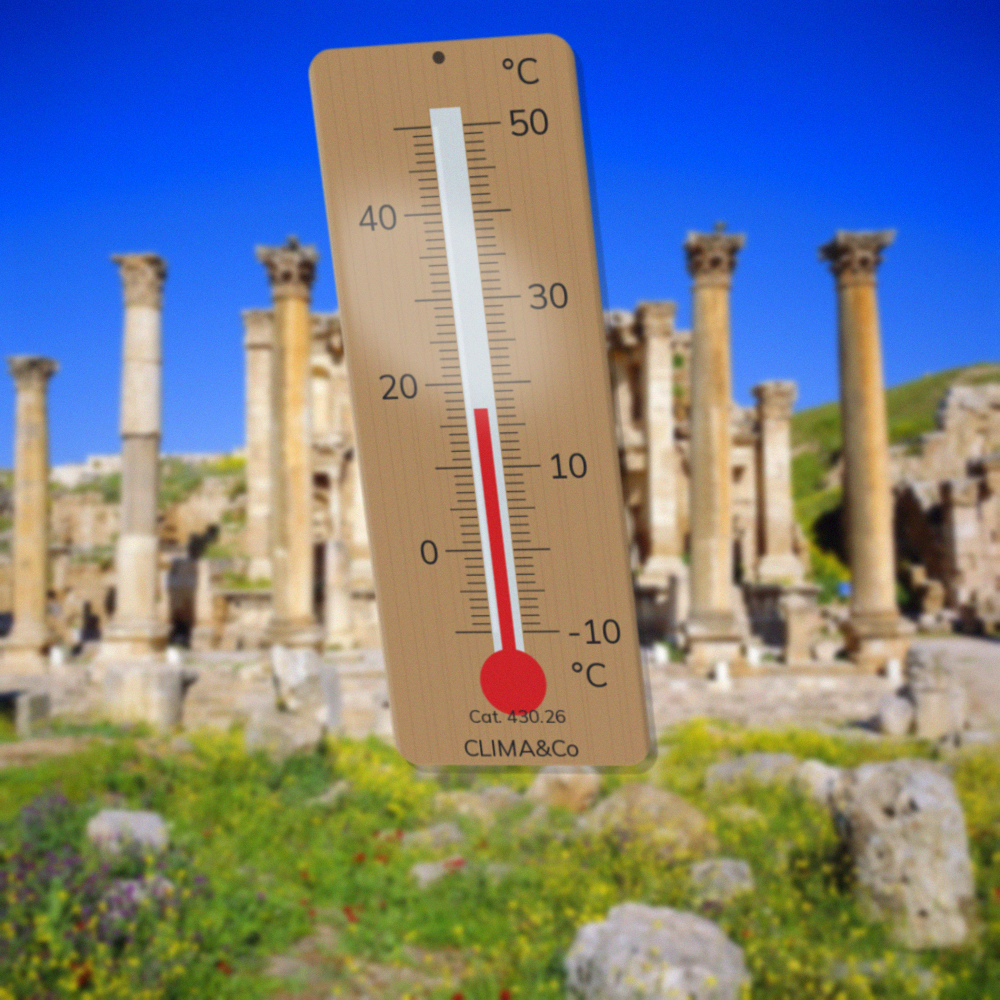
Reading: 17; °C
